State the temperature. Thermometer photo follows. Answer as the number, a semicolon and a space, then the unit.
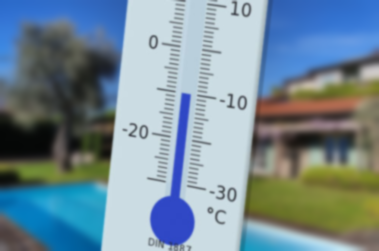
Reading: -10; °C
